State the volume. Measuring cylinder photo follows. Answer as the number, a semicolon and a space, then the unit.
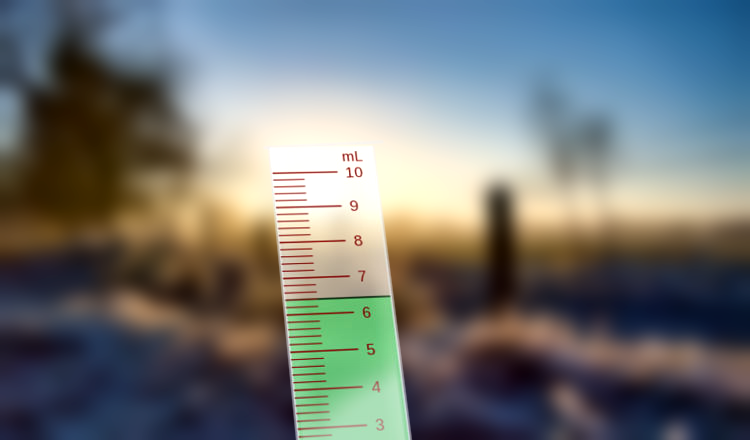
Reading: 6.4; mL
